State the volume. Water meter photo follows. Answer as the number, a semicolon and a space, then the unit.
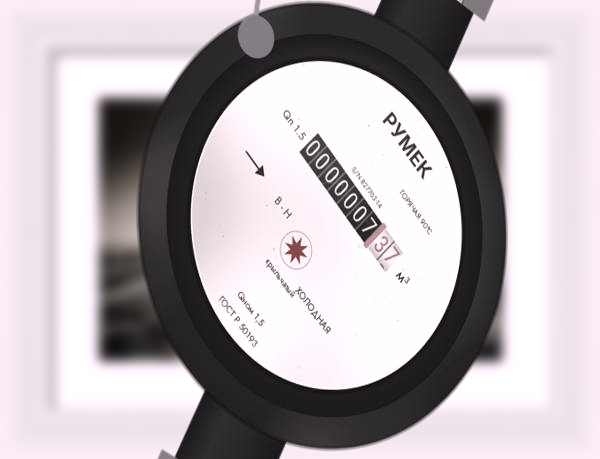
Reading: 7.37; m³
